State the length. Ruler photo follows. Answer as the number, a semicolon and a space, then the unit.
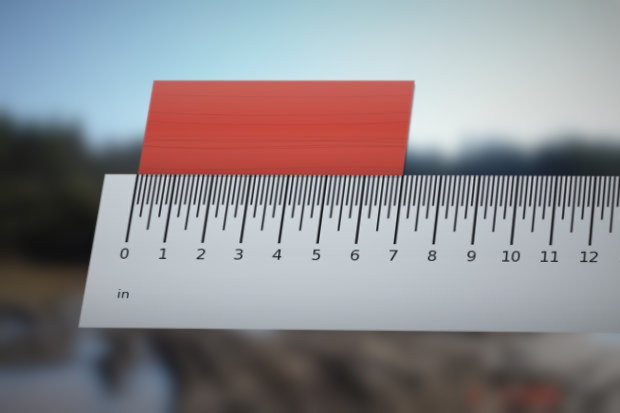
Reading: 7; in
